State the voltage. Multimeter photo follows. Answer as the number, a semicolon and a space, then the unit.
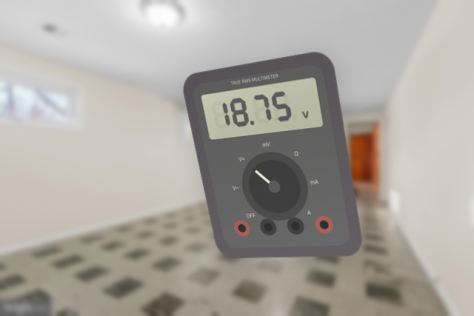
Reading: 18.75; V
